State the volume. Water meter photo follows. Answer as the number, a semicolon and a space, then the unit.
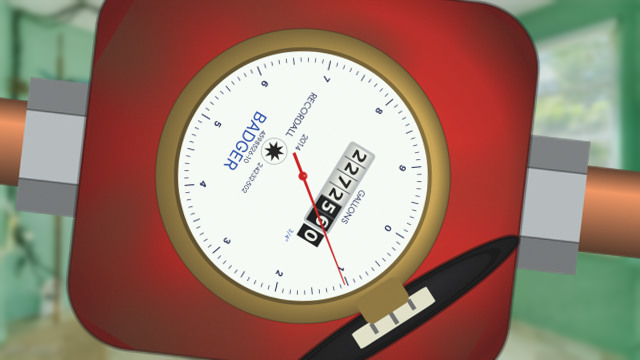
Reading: 2272561.0; gal
